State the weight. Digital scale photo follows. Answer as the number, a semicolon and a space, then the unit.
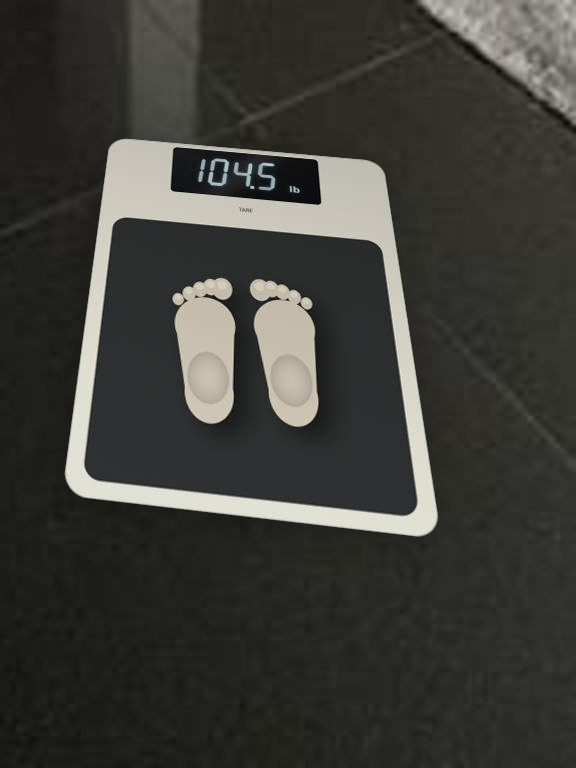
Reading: 104.5; lb
